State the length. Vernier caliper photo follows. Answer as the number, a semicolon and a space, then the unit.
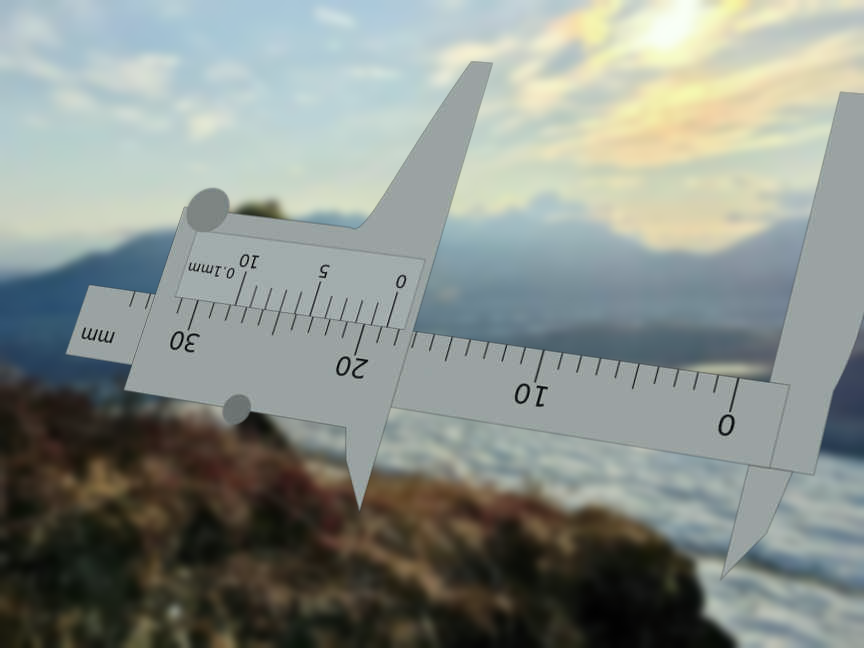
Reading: 18.7; mm
